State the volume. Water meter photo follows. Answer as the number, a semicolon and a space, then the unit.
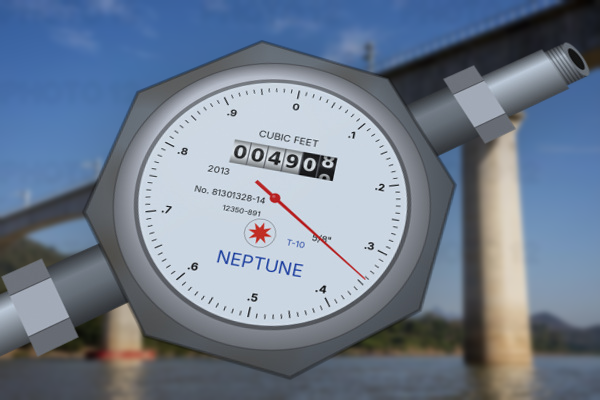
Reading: 4908.34; ft³
